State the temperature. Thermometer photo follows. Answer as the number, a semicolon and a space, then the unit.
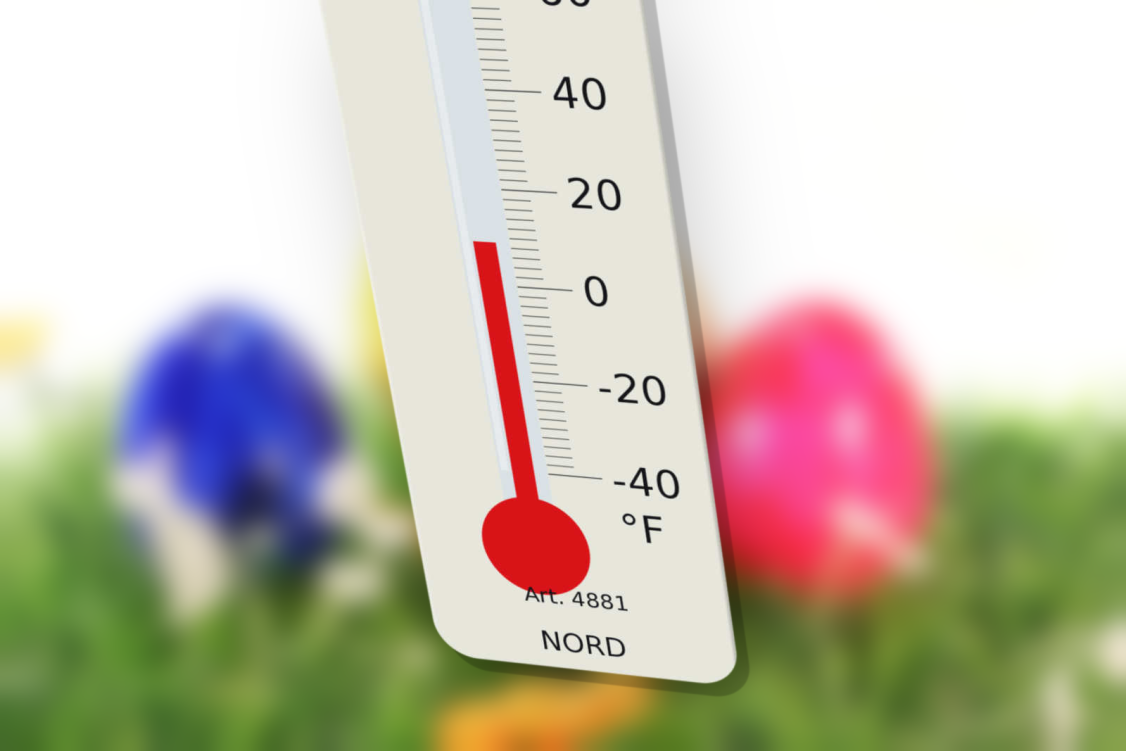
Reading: 9; °F
